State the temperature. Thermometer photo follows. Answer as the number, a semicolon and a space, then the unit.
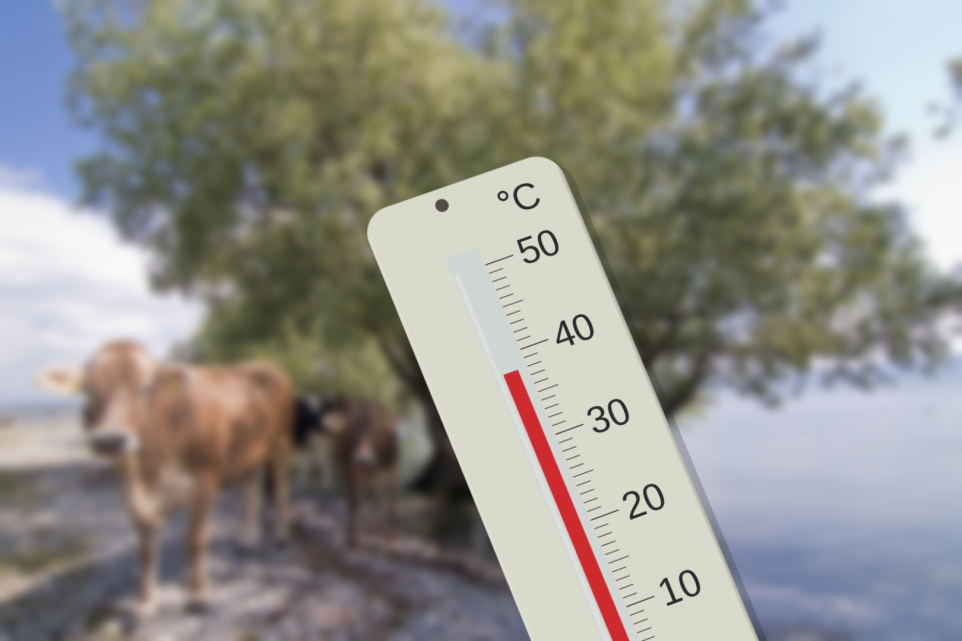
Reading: 38; °C
